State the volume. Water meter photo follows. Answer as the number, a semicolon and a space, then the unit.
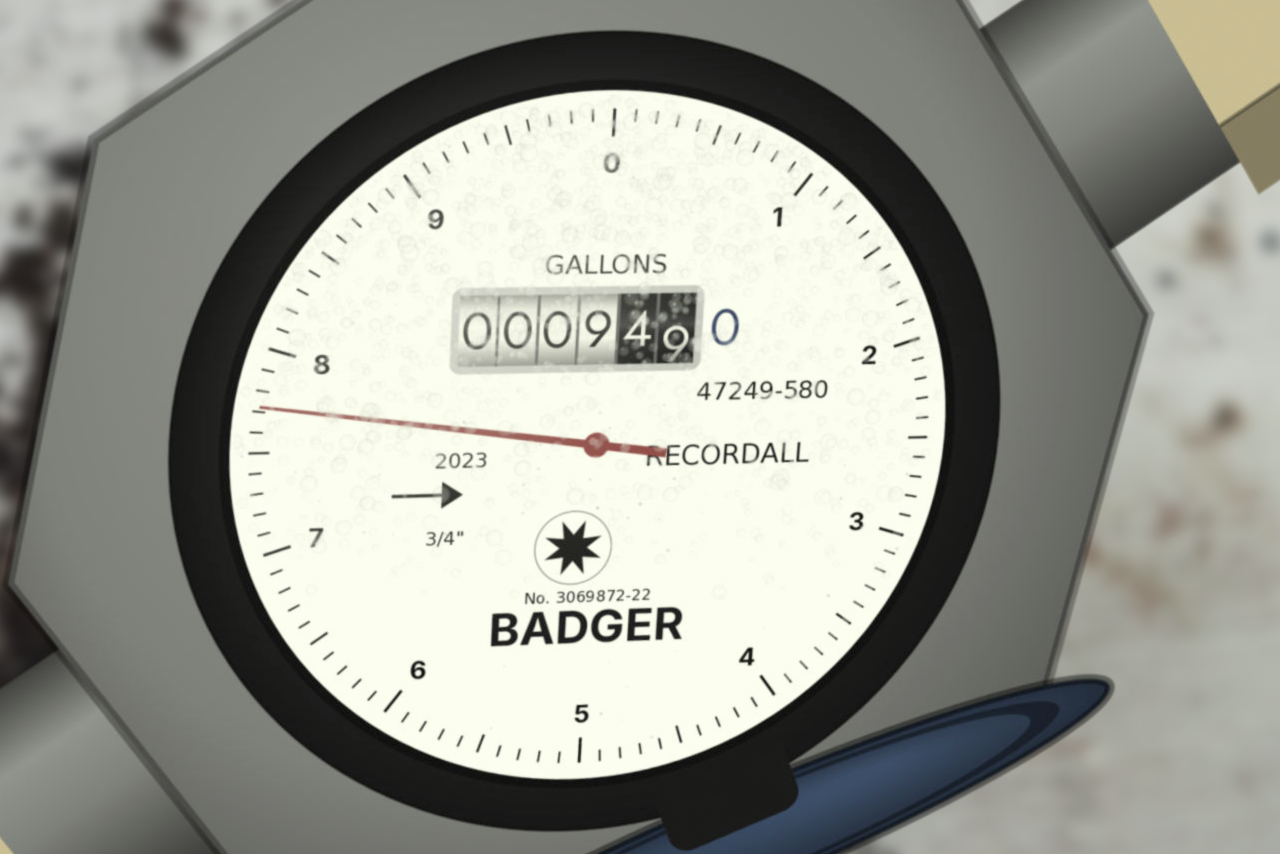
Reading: 9487.7; gal
